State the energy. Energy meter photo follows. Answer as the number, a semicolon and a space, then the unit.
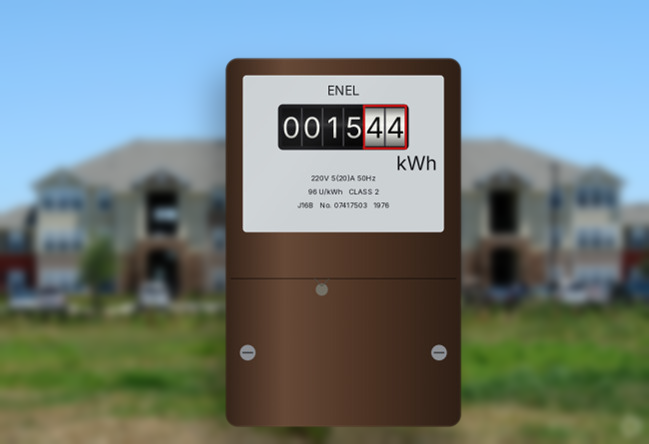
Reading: 15.44; kWh
